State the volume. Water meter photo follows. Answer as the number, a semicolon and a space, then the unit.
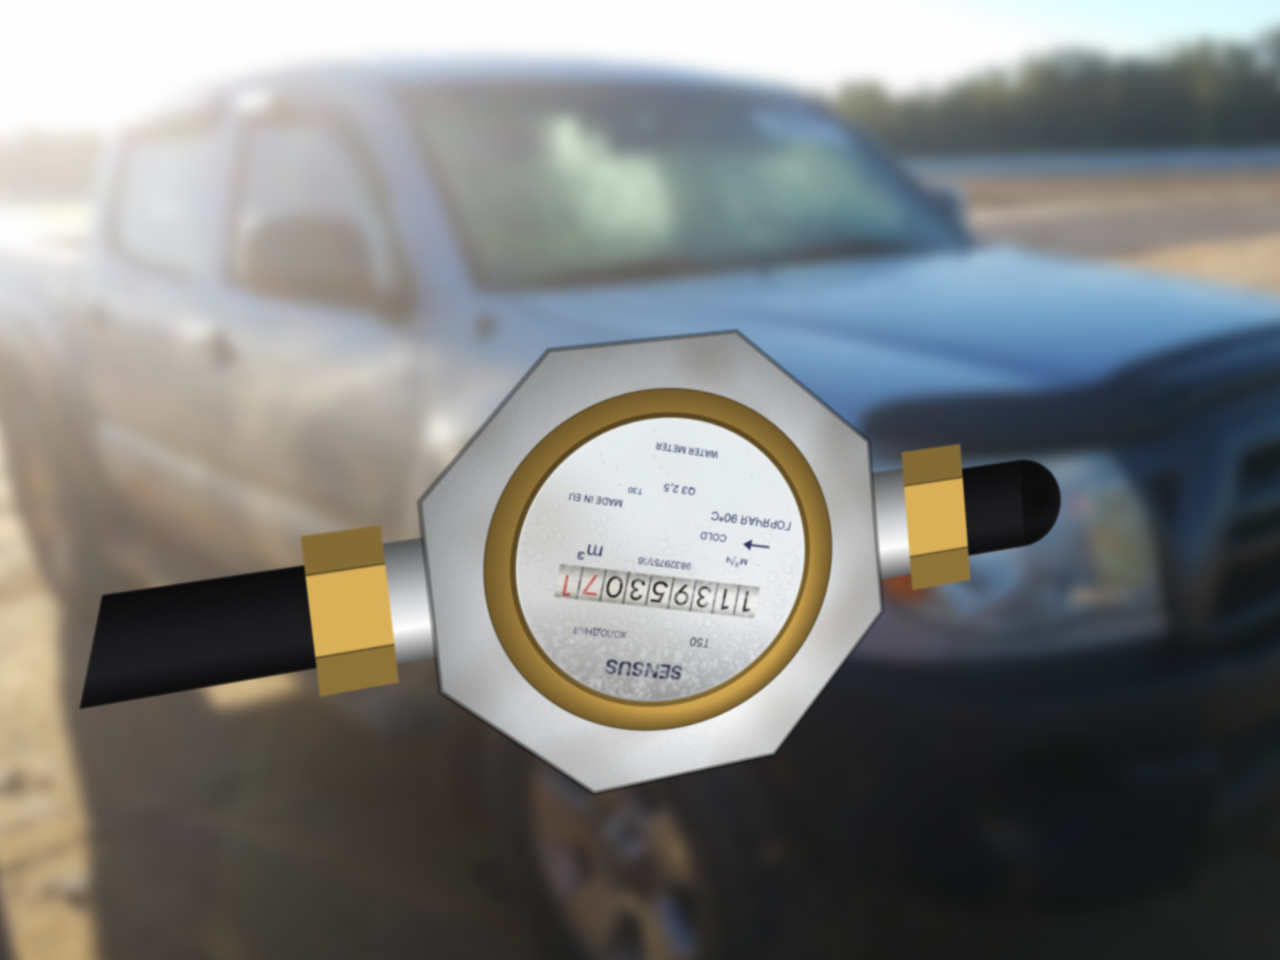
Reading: 1139530.71; m³
